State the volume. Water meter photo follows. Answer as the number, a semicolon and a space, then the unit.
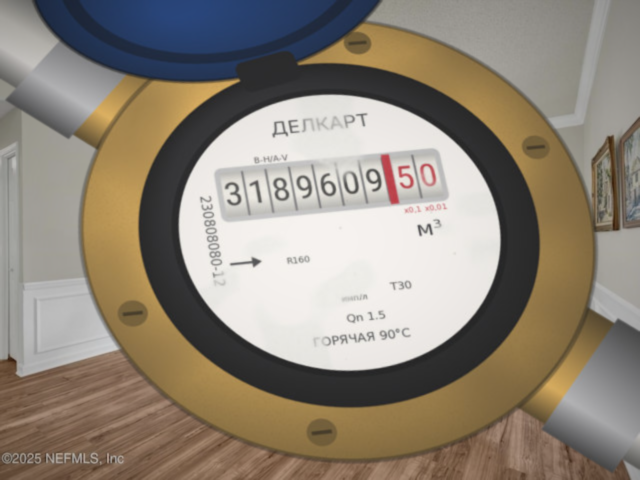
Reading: 3189609.50; m³
